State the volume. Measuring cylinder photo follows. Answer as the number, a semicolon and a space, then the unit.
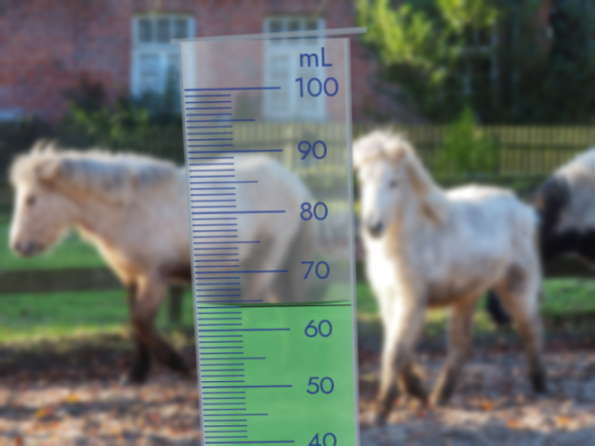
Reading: 64; mL
